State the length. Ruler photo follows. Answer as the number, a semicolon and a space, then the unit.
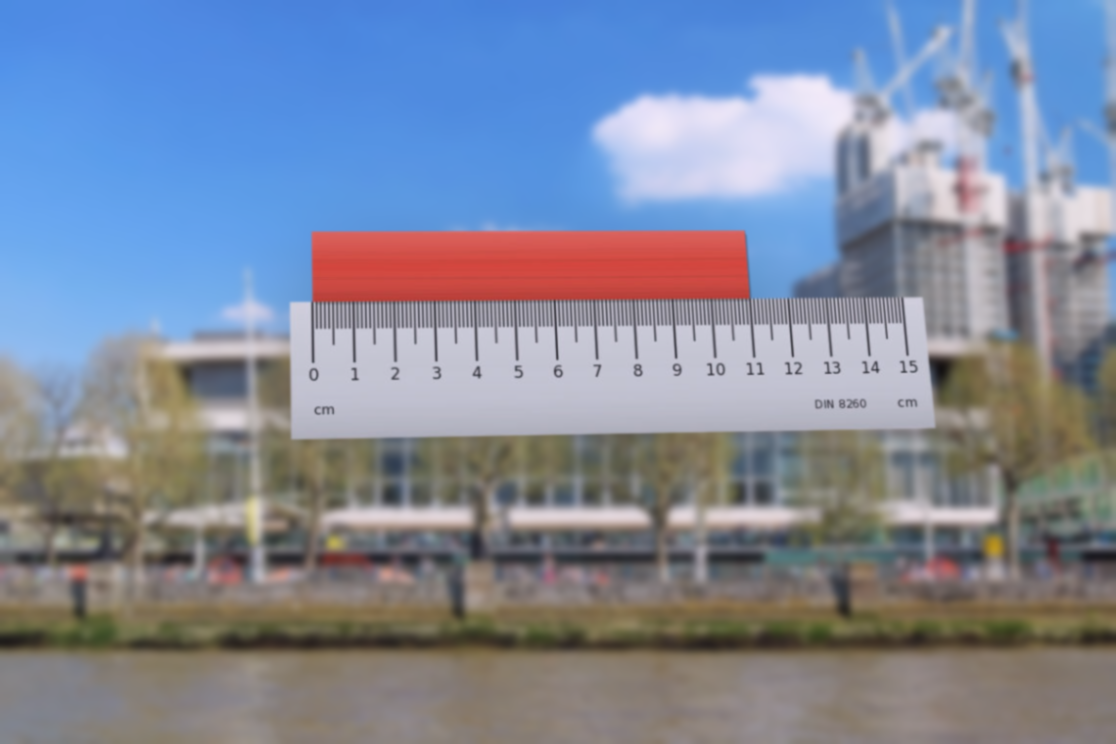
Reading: 11; cm
